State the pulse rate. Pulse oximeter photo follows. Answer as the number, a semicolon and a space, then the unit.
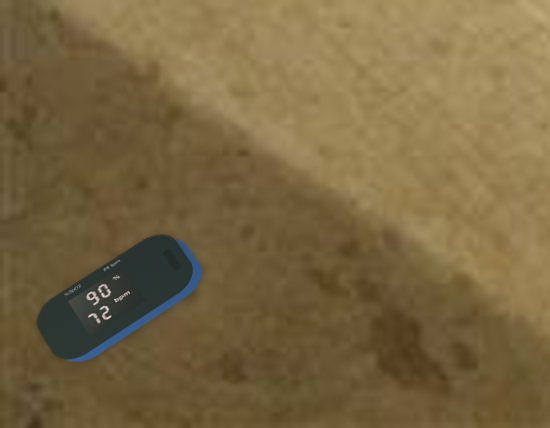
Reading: 72; bpm
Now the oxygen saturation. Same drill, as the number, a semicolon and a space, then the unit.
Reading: 90; %
